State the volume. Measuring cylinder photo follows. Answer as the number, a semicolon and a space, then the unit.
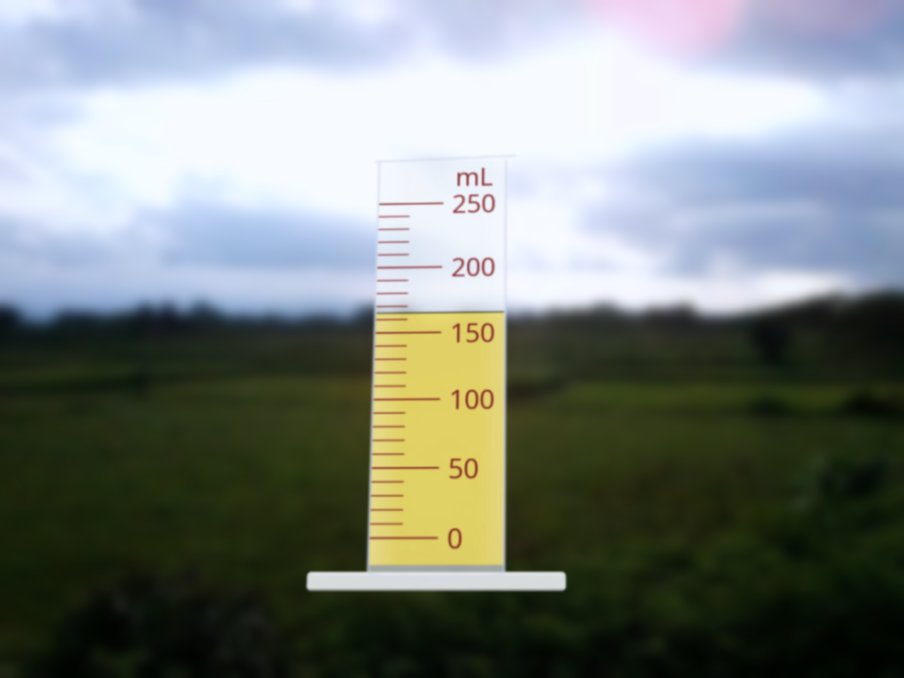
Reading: 165; mL
